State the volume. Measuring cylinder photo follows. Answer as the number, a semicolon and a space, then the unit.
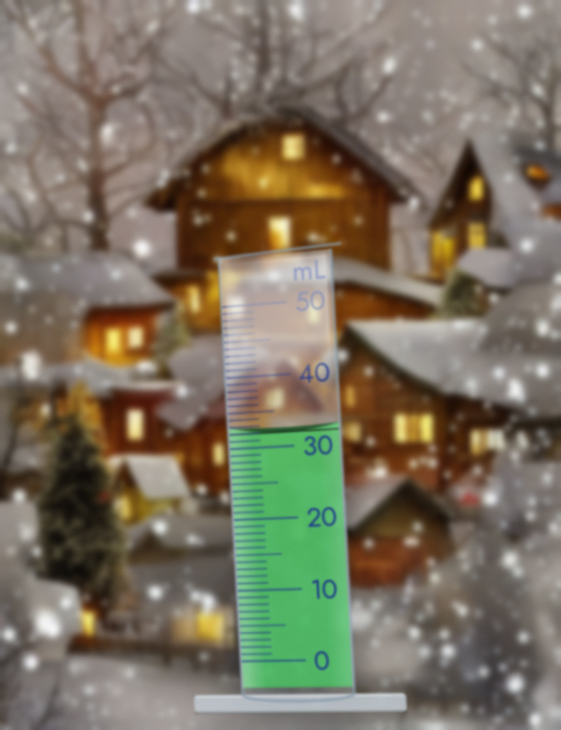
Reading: 32; mL
